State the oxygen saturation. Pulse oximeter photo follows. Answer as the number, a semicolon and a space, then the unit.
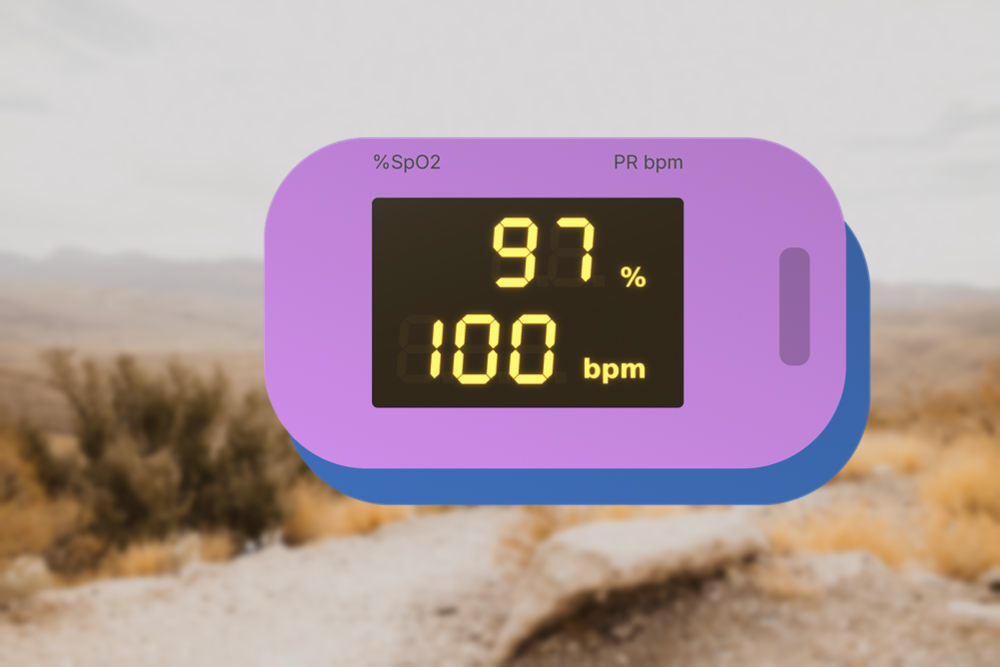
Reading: 97; %
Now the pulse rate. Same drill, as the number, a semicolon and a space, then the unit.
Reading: 100; bpm
